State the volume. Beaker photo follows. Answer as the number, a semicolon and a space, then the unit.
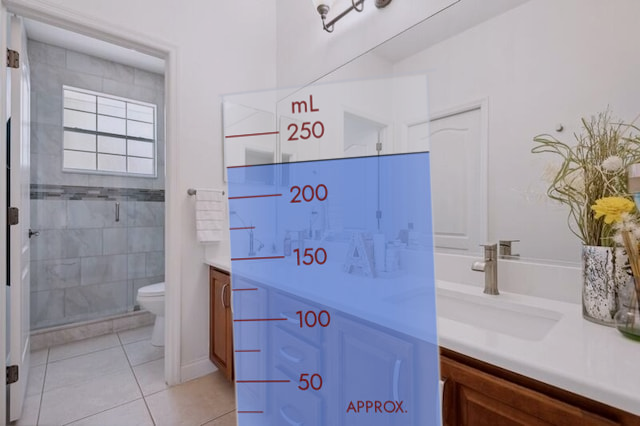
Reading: 225; mL
